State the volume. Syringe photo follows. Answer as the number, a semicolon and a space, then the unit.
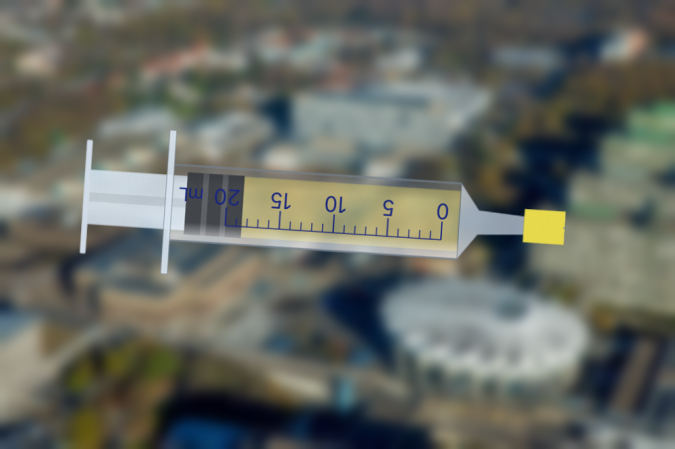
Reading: 18.5; mL
